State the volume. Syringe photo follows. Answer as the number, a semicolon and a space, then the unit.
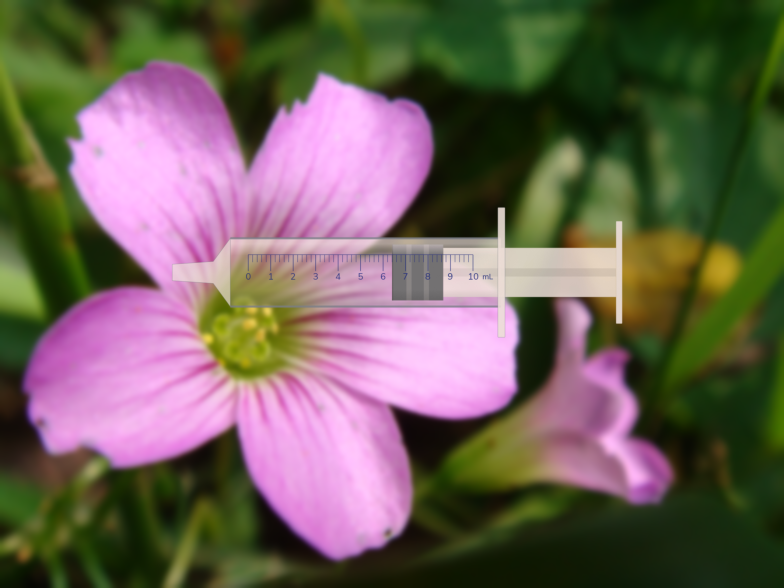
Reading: 6.4; mL
